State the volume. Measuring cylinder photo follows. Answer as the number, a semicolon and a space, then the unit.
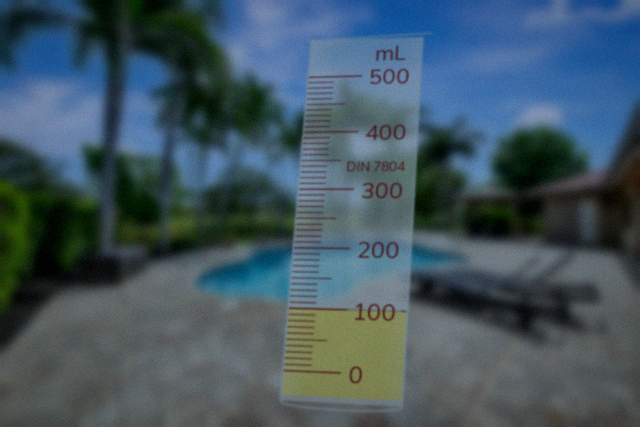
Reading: 100; mL
